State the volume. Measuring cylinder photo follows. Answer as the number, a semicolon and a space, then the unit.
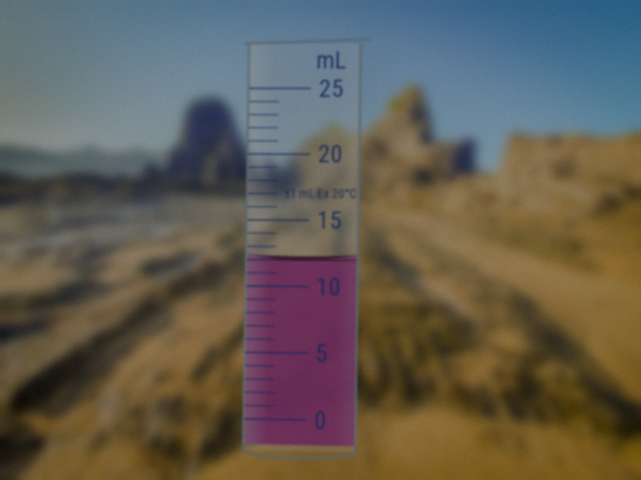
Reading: 12; mL
